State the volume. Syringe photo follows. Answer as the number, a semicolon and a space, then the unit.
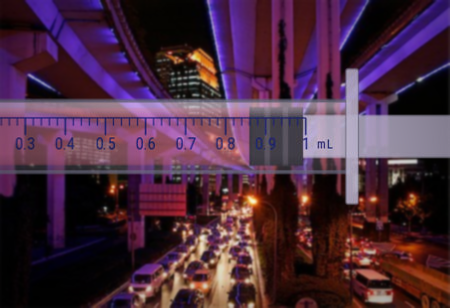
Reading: 0.86; mL
